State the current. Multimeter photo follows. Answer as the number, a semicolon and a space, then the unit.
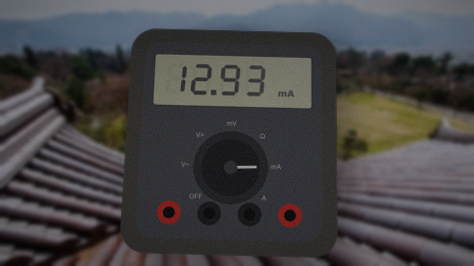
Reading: 12.93; mA
